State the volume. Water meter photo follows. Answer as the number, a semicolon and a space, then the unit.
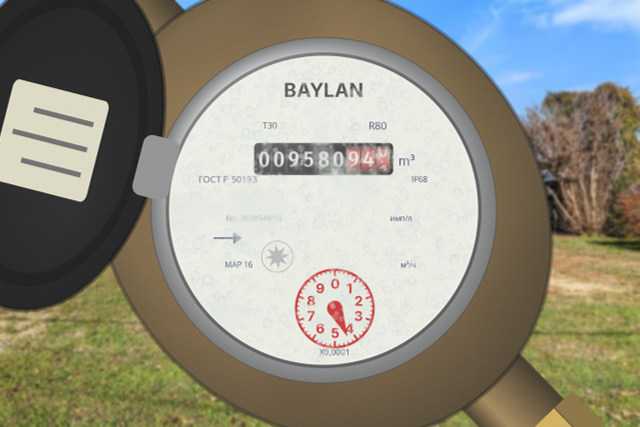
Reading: 9580.9404; m³
